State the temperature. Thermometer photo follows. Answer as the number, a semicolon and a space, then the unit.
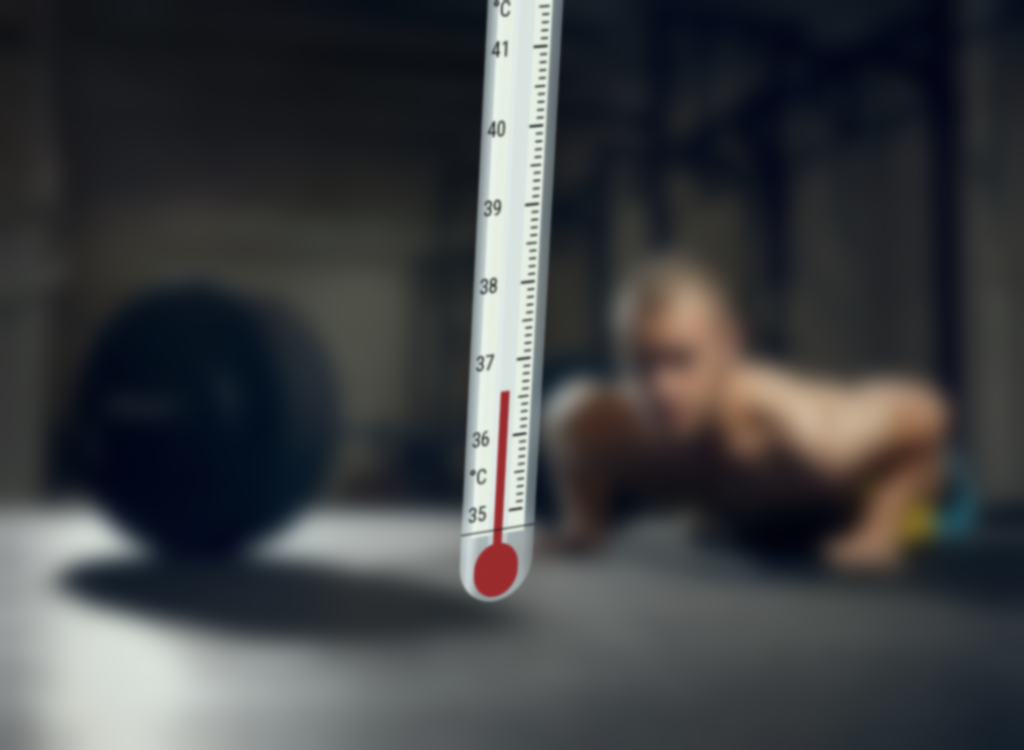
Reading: 36.6; °C
